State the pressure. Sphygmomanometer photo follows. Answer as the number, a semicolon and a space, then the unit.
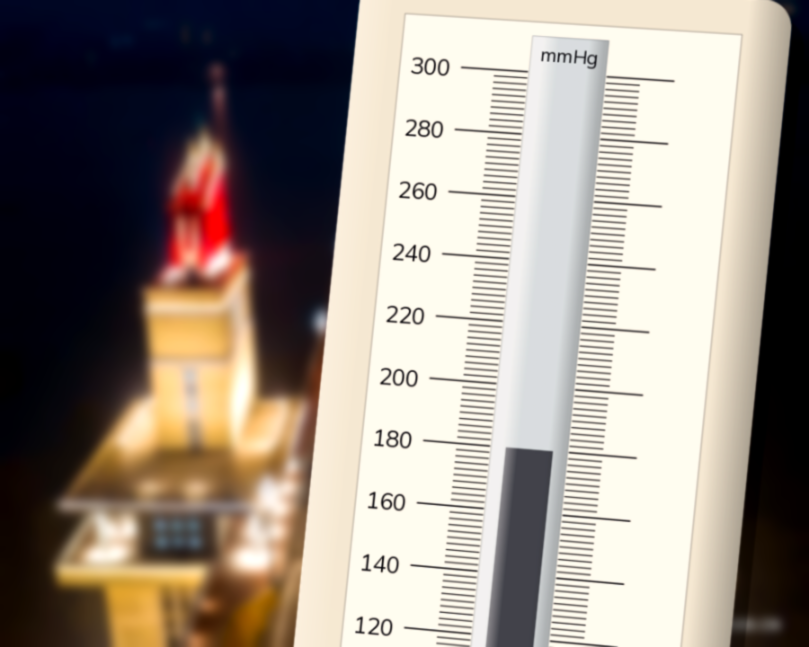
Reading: 180; mmHg
